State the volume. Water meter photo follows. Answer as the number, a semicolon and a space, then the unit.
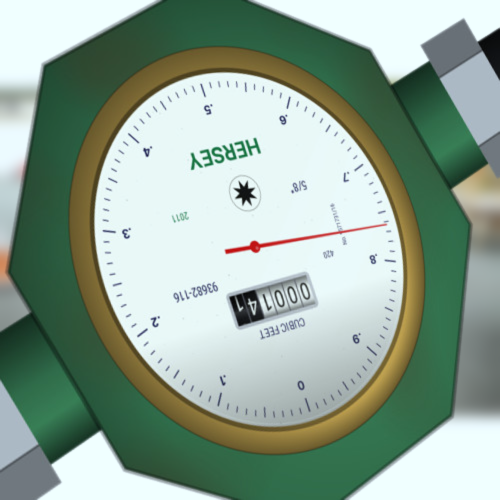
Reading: 140.76; ft³
